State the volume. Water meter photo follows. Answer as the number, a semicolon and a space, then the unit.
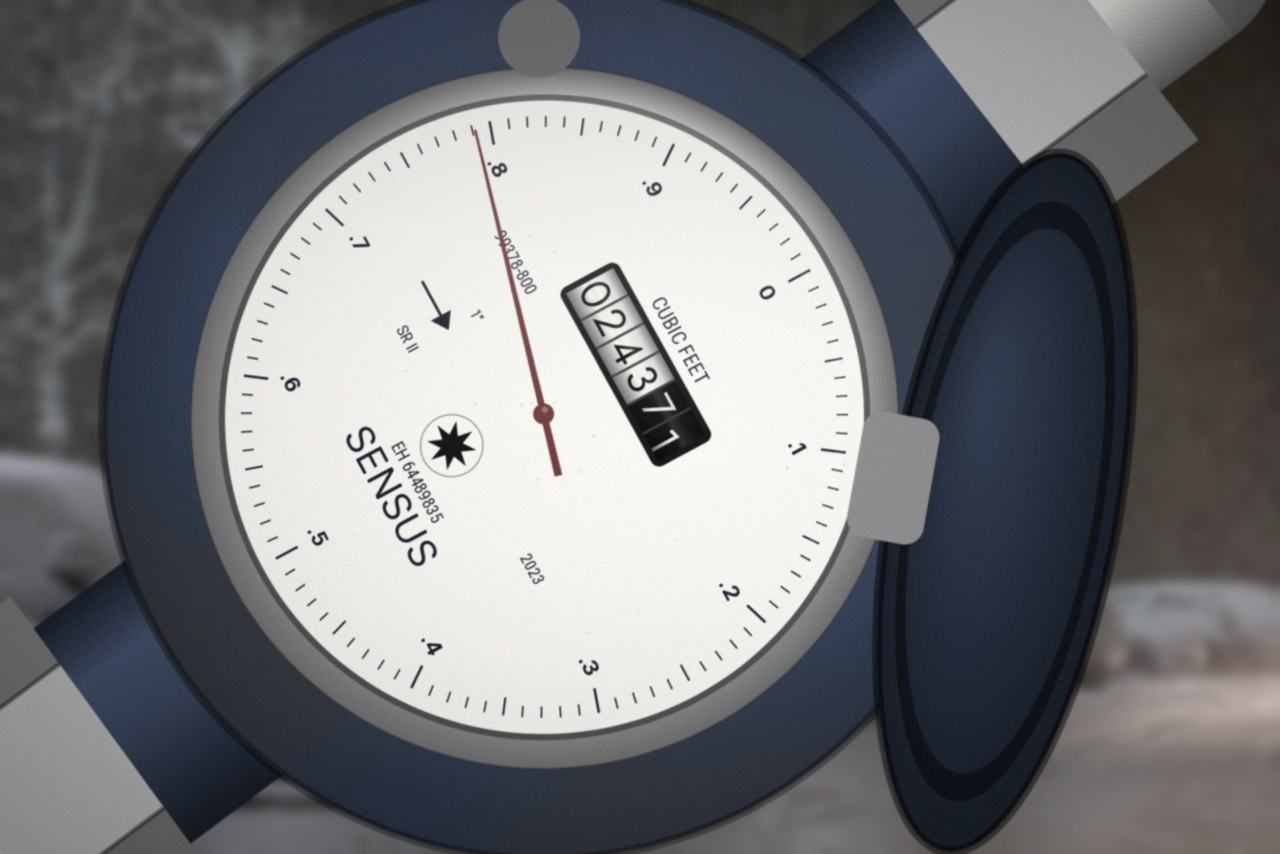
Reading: 24370.79; ft³
